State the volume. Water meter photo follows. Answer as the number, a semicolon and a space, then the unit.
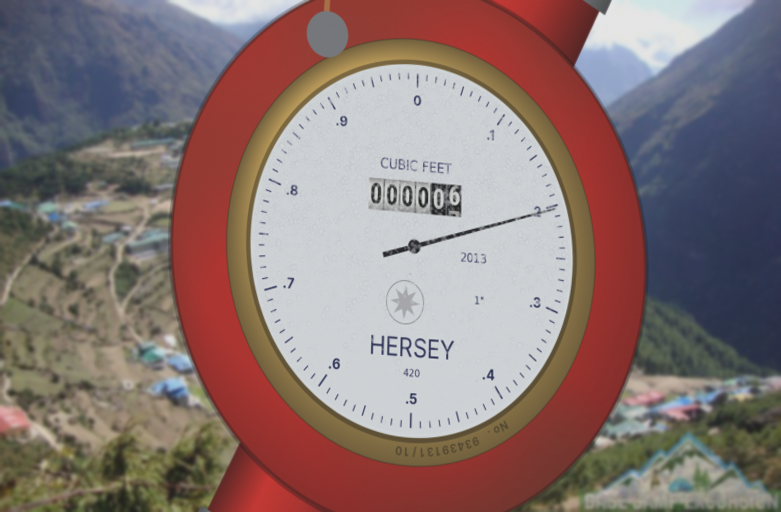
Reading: 6.20; ft³
